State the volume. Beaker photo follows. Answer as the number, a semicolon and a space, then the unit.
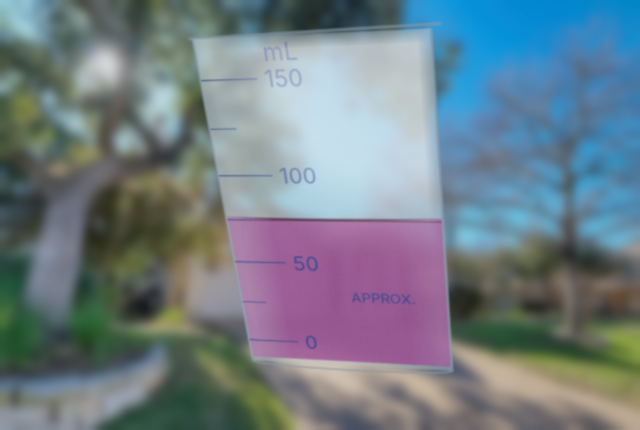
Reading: 75; mL
